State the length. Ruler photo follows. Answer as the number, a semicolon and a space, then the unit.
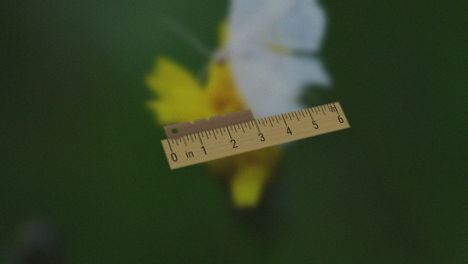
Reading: 3; in
